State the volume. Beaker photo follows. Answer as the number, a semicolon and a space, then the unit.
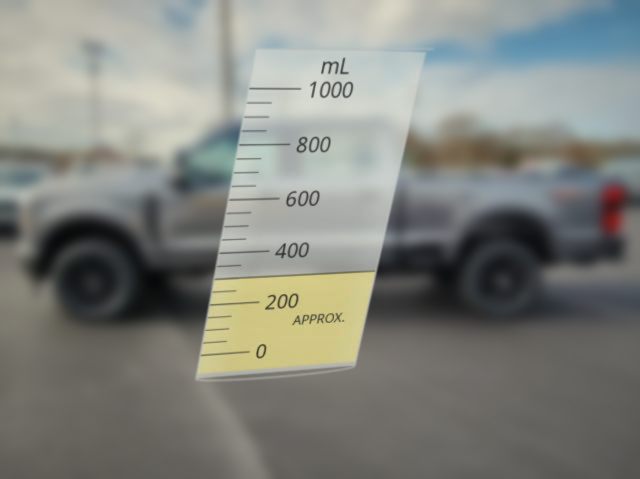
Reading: 300; mL
